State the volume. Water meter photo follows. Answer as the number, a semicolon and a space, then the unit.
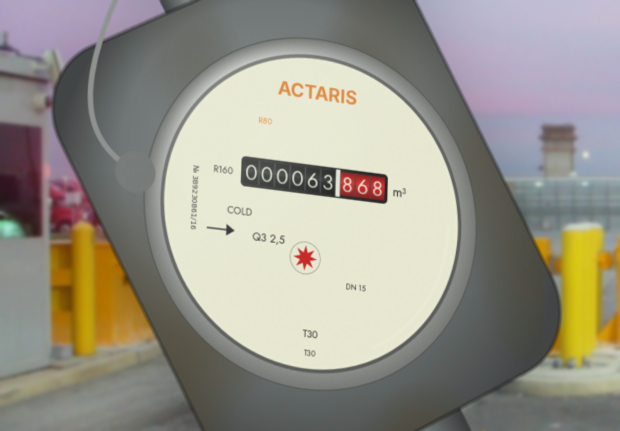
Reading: 63.868; m³
